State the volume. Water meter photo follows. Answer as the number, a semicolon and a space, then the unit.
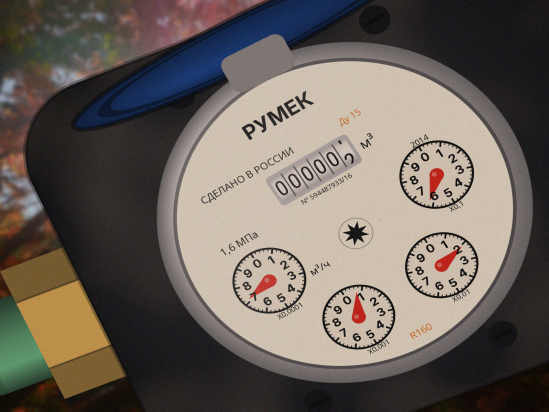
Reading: 1.6207; m³
